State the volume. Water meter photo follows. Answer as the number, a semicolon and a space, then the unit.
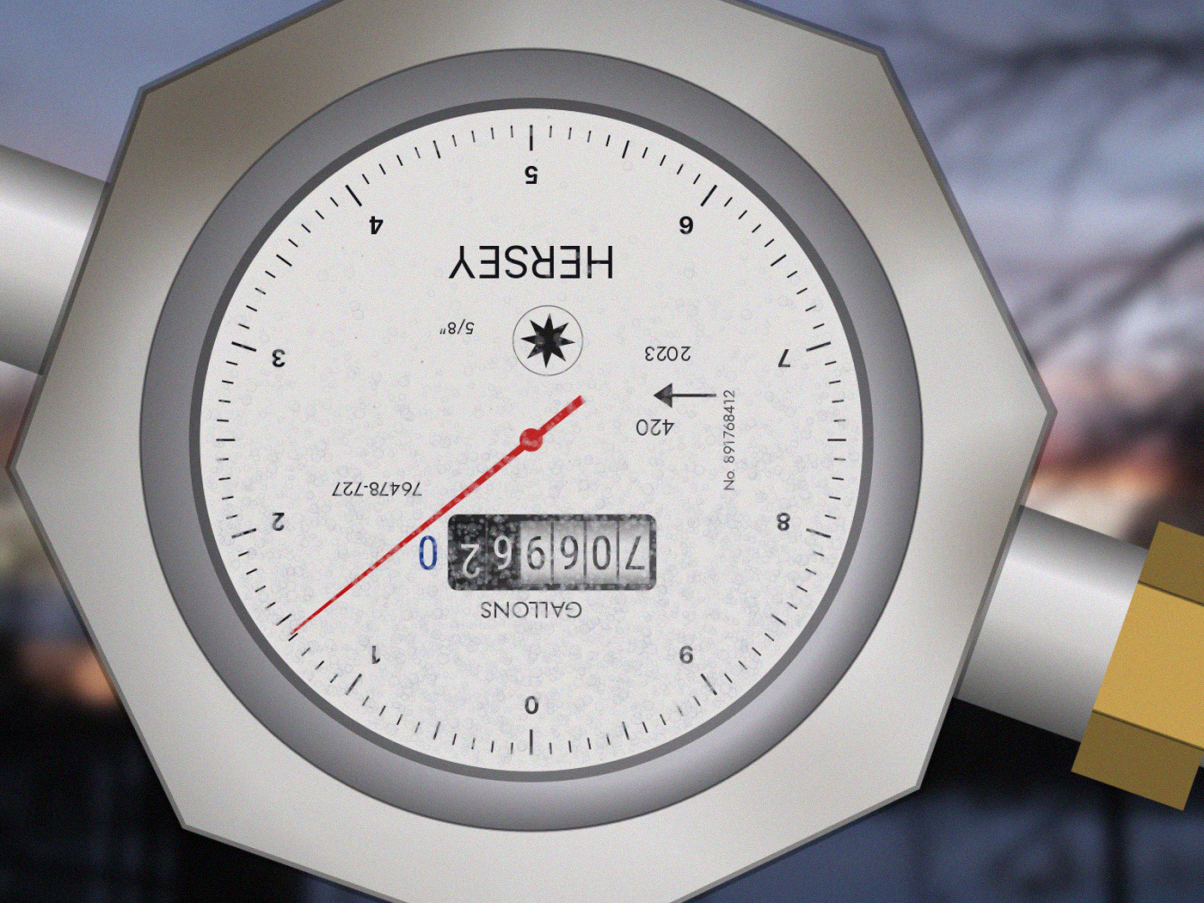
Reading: 7069621.4; gal
